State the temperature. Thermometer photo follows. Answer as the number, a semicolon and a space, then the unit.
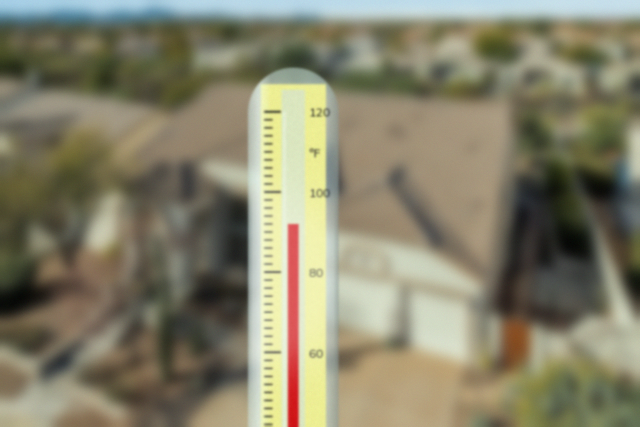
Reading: 92; °F
